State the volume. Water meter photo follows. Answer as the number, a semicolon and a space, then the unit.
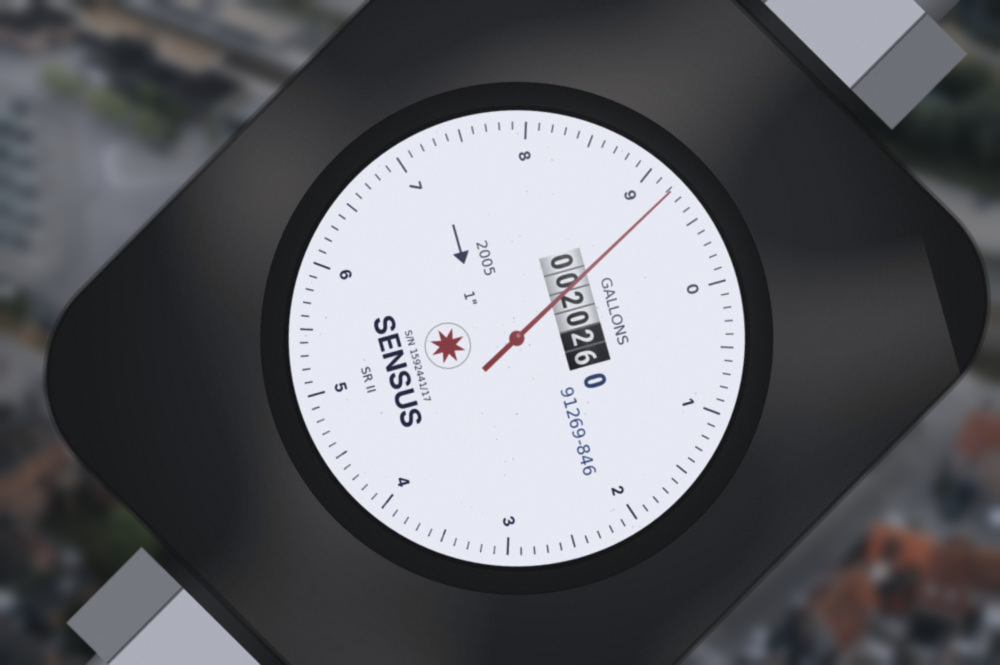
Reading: 20259.2; gal
